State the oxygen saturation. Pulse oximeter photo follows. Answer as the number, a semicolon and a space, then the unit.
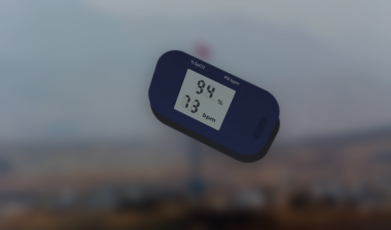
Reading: 94; %
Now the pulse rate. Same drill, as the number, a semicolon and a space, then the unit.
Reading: 73; bpm
